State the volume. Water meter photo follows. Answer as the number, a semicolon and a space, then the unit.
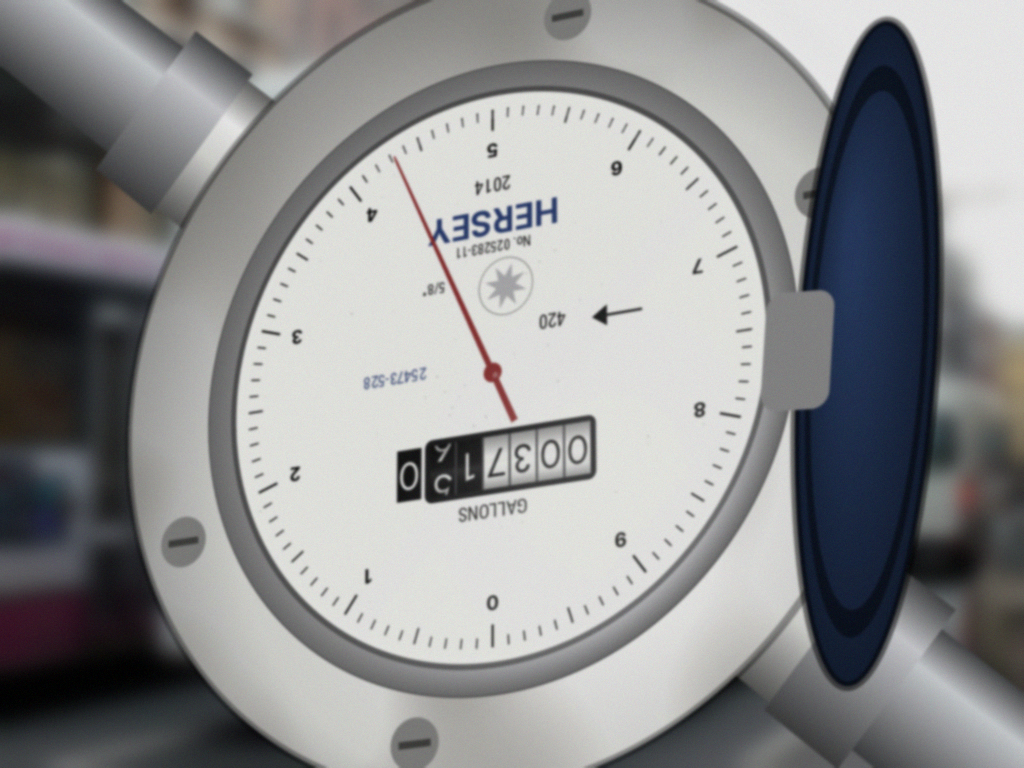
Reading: 37154.3; gal
